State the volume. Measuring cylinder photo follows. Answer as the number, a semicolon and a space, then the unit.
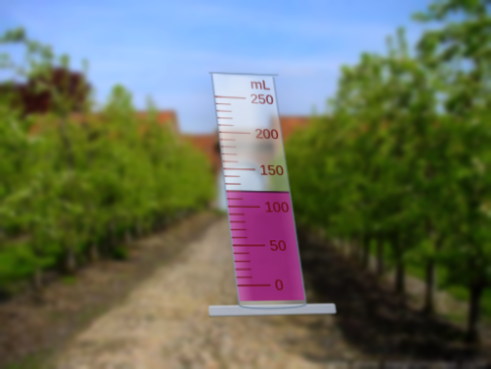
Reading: 120; mL
